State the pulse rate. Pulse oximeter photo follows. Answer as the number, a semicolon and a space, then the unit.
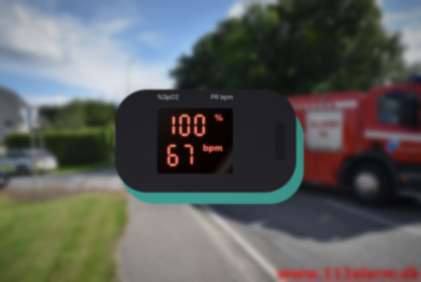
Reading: 67; bpm
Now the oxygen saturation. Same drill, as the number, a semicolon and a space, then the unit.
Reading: 100; %
